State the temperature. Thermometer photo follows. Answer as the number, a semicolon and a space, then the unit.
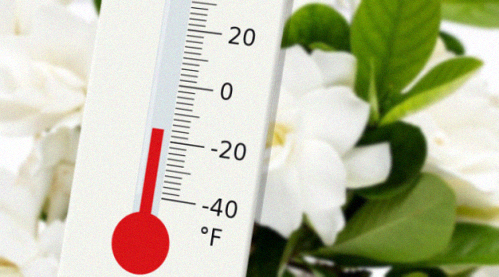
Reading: -16; °F
